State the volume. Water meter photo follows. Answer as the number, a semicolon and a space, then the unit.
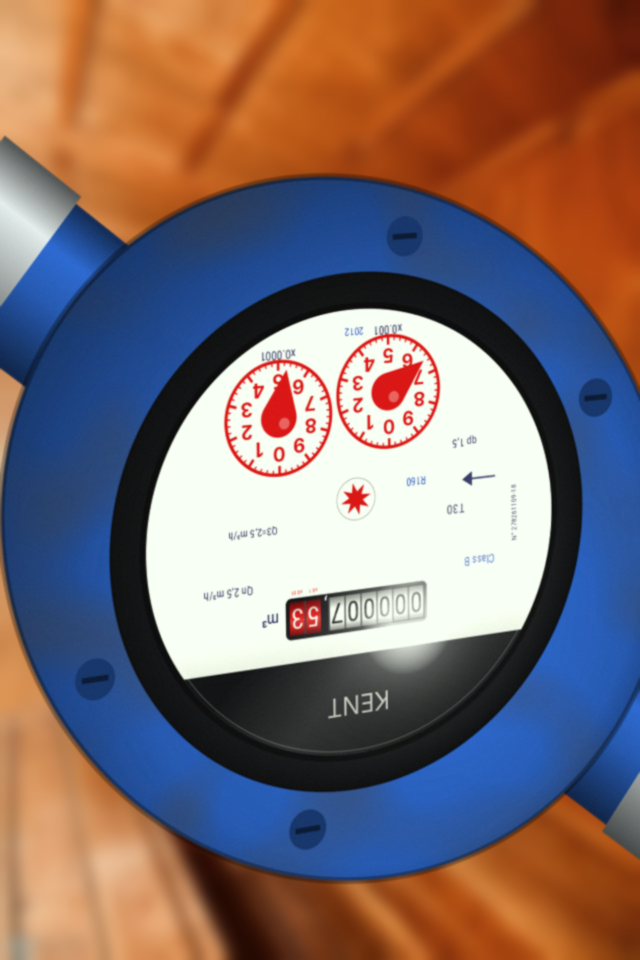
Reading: 7.5365; m³
